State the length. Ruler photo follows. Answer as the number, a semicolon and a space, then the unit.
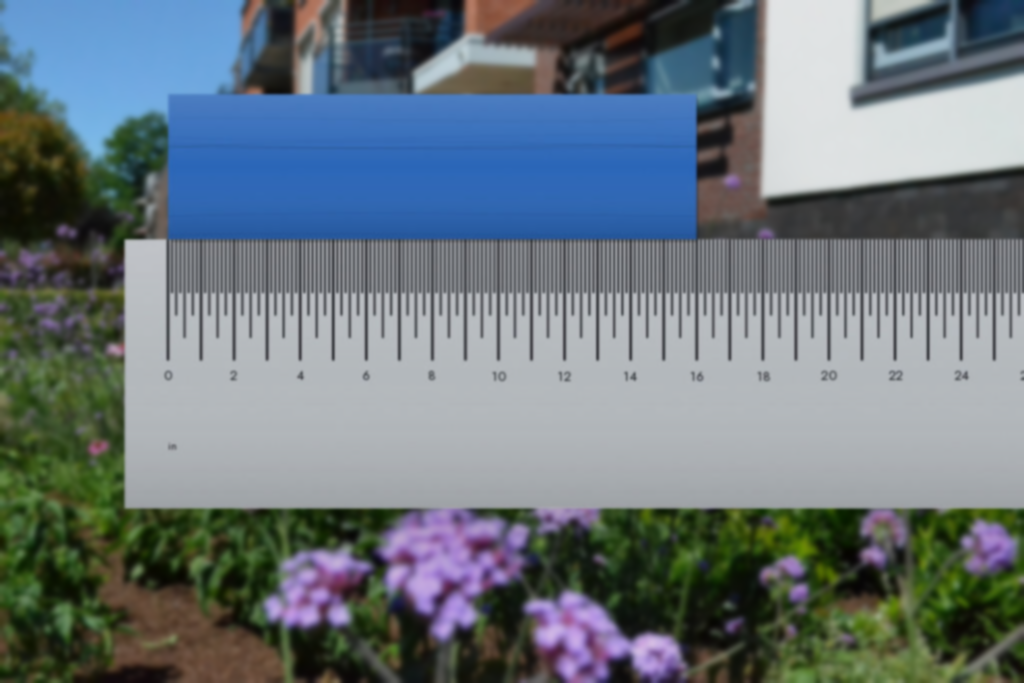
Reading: 16; in
